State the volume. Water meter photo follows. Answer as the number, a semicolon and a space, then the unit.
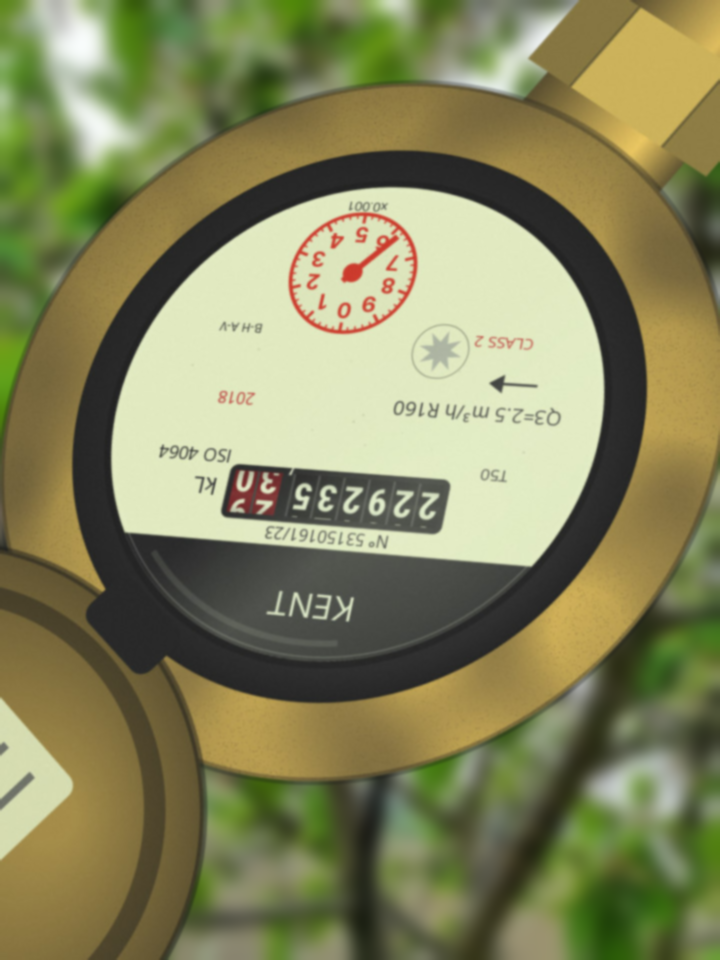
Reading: 229235.296; kL
